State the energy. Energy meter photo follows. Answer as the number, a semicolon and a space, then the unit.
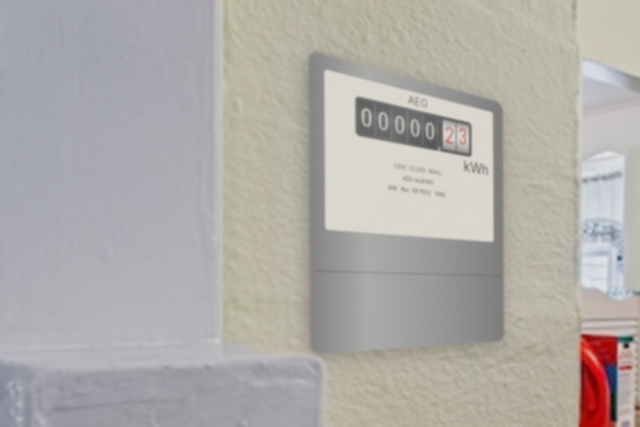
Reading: 0.23; kWh
